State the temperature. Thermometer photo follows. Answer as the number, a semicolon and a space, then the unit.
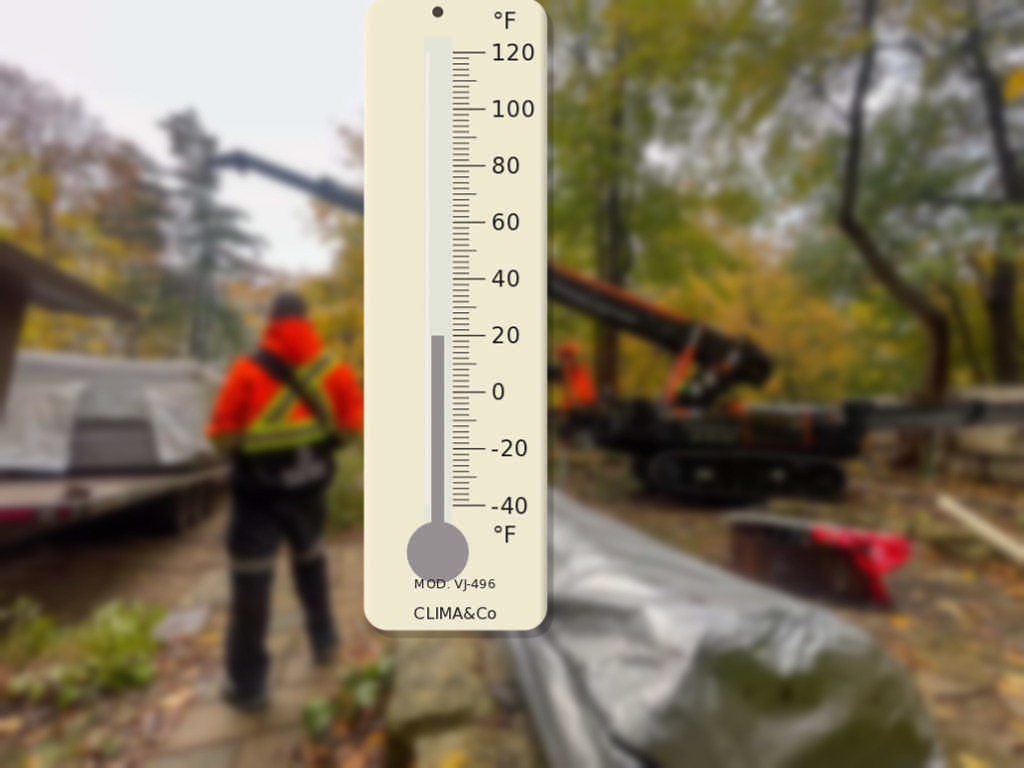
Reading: 20; °F
